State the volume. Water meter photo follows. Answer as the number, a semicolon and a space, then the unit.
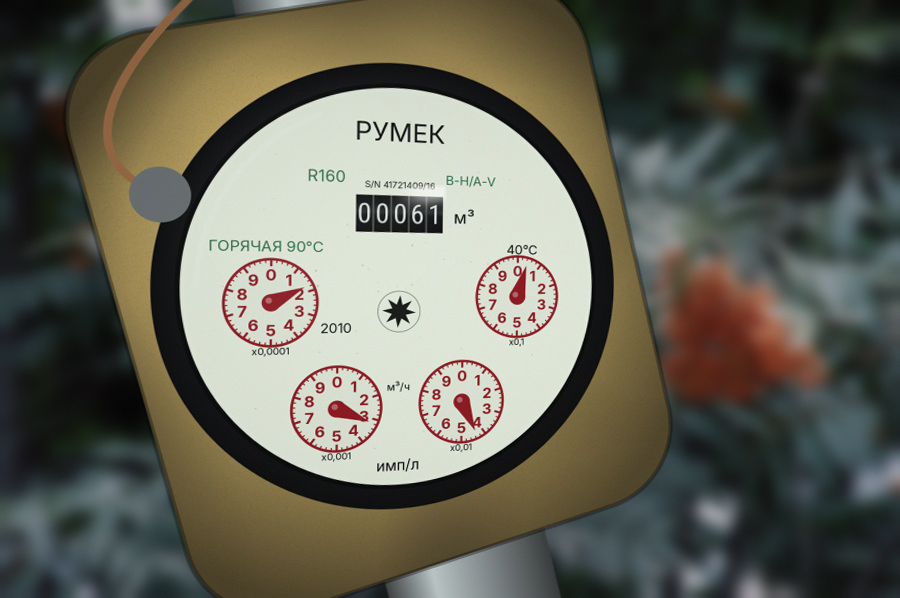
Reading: 61.0431; m³
